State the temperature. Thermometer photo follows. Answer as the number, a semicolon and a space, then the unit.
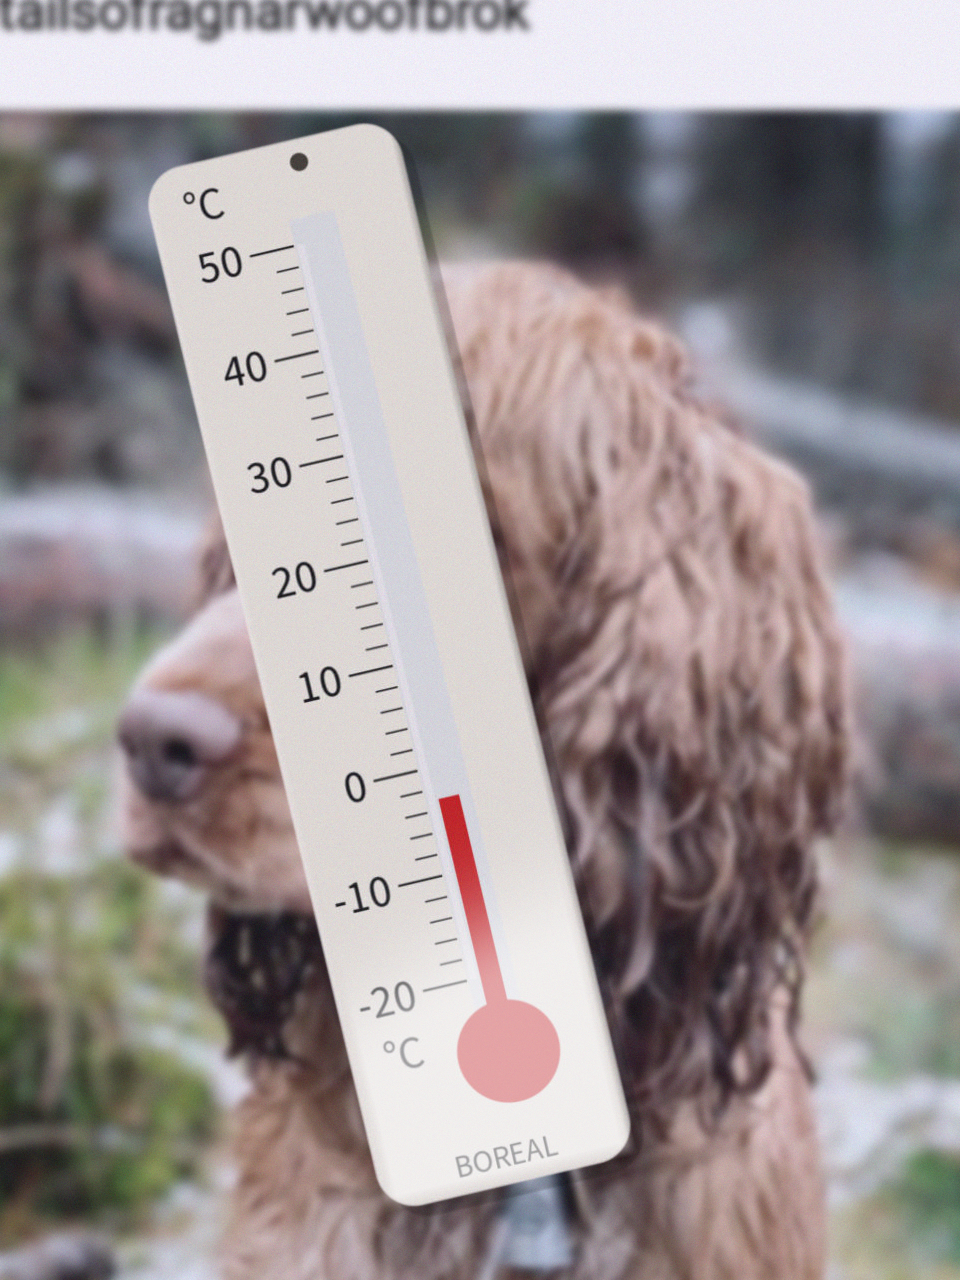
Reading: -3; °C
